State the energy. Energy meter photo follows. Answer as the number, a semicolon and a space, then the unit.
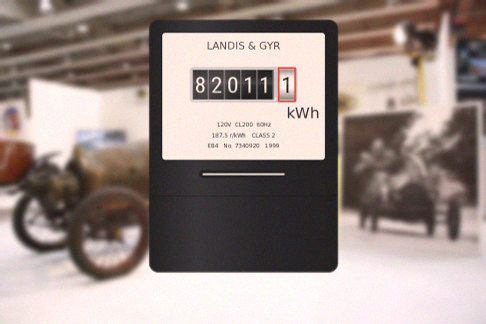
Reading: 82011.1; kWh
